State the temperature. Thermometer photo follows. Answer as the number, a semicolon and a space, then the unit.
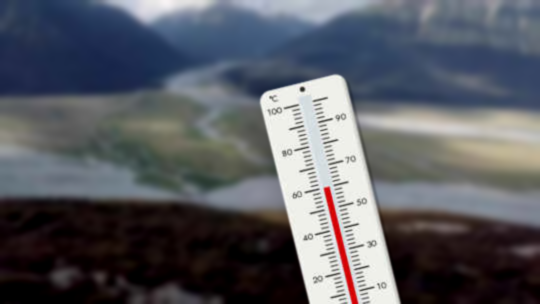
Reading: 60; °C
